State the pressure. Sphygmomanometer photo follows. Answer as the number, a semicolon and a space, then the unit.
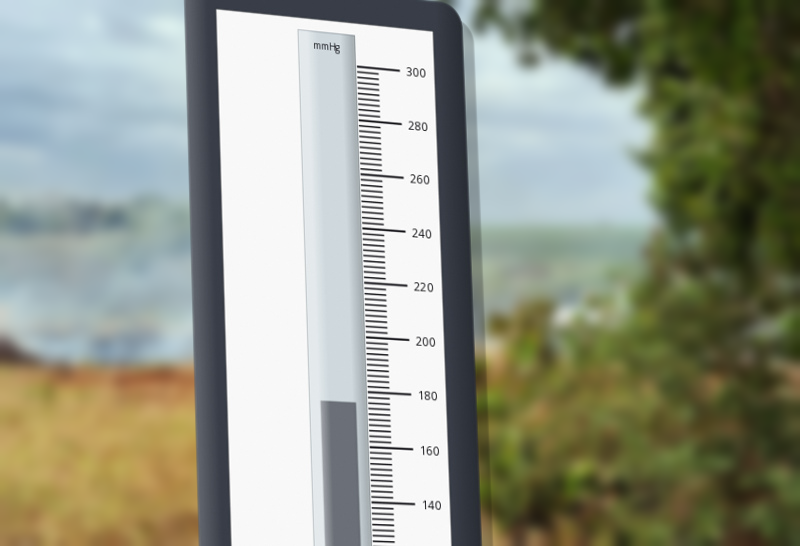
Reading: 176; mmHg
